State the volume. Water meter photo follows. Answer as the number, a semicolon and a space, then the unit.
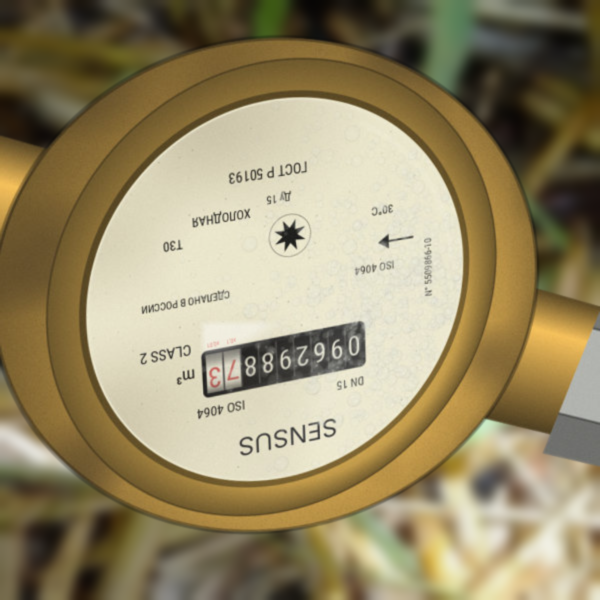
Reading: 962988.73; m³
